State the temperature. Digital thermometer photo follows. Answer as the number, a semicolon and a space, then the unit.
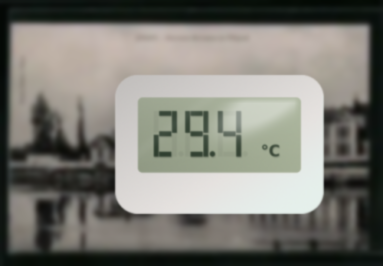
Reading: 29.4; °C
